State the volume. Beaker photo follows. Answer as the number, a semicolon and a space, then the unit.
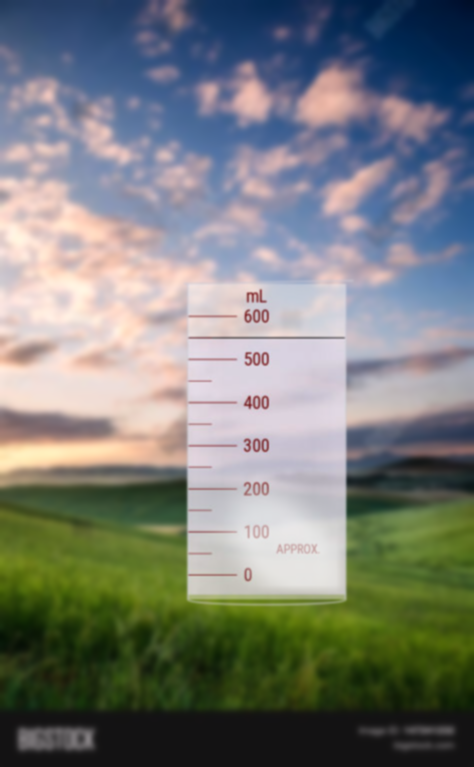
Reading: 550; mL
